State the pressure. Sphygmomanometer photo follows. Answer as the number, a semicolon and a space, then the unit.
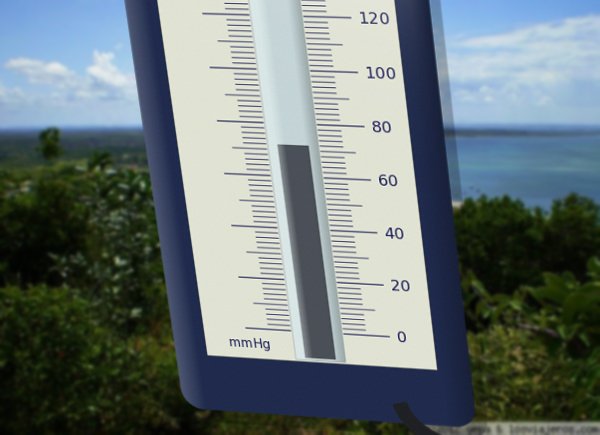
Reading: 72; mmHg
